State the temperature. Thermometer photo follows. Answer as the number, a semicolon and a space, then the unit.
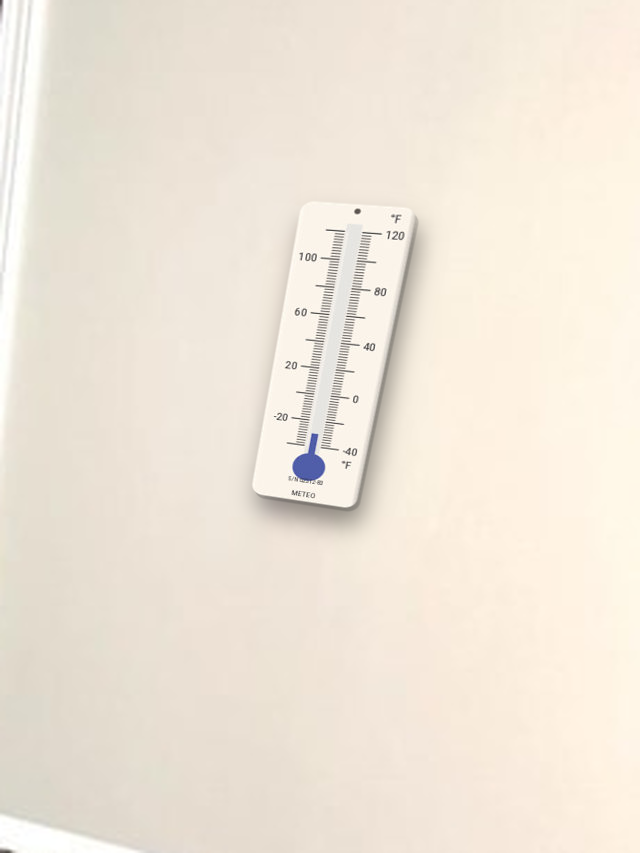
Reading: -30; °F
